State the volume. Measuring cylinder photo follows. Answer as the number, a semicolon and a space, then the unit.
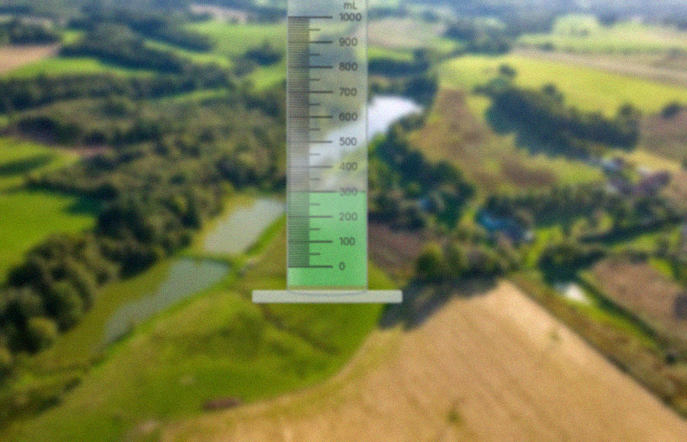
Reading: 300; mL
